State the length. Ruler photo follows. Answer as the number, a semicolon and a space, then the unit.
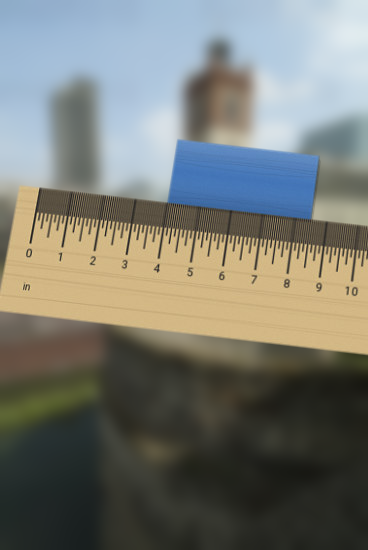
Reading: 4.5; in
